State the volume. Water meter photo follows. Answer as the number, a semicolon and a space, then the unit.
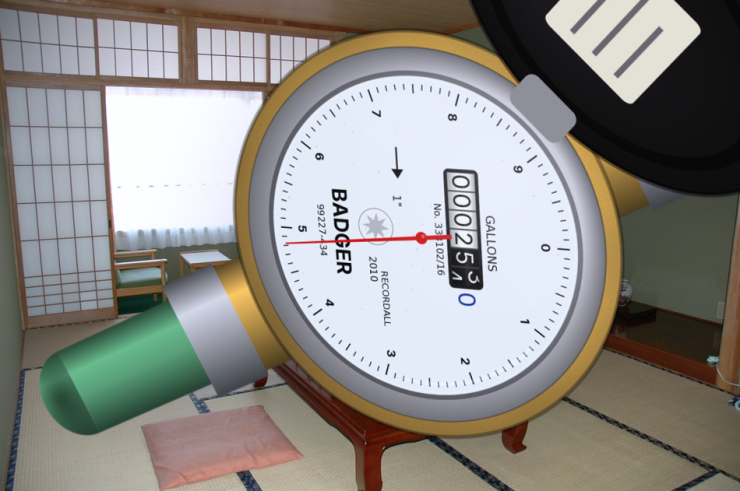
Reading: 2534.8; gal
